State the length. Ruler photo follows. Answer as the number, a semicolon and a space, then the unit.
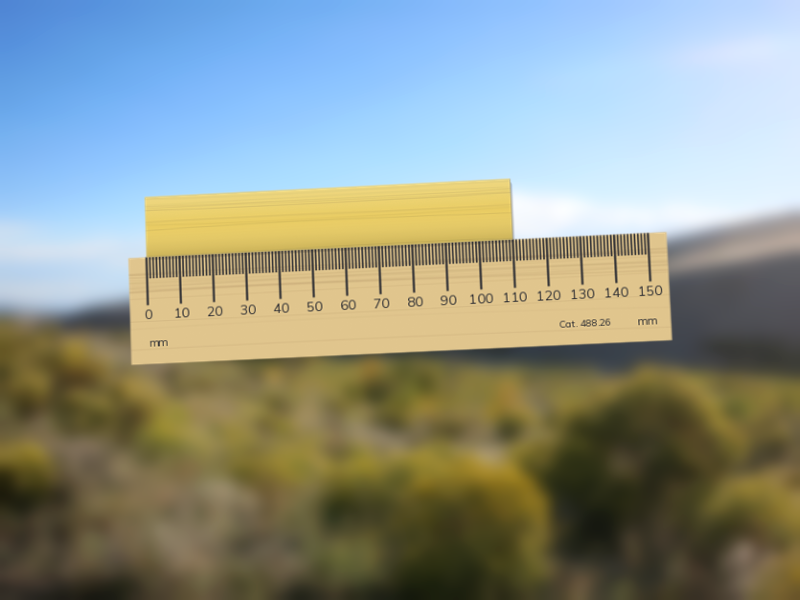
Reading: 110; mm
